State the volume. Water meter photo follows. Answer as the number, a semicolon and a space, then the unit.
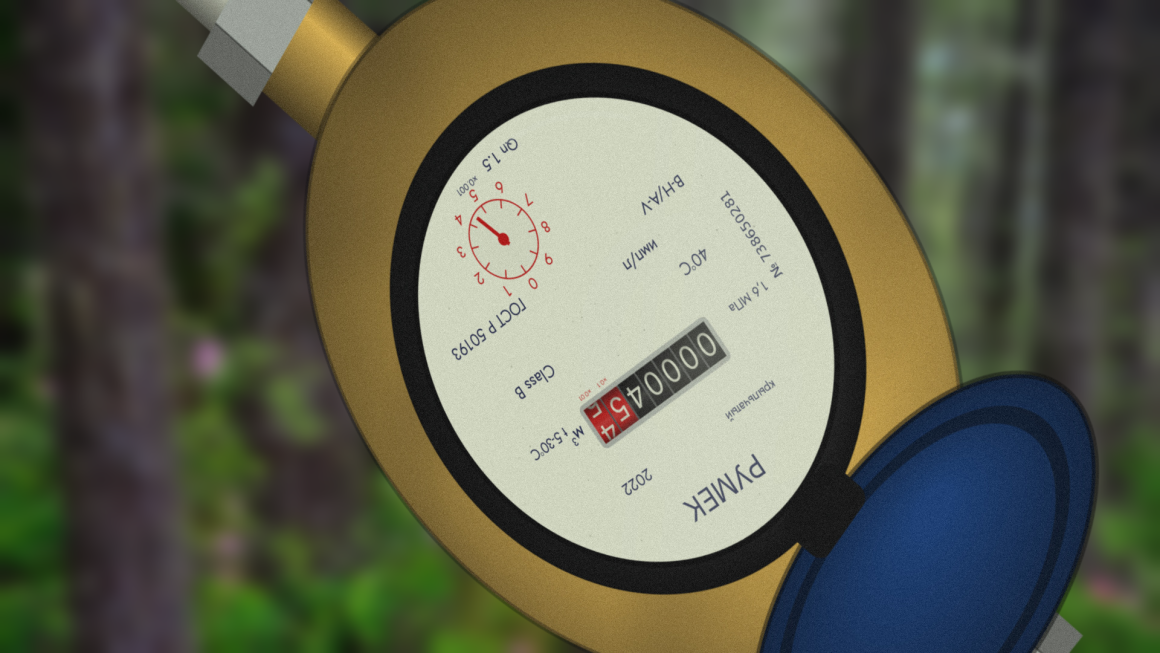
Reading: 4.544; m³
